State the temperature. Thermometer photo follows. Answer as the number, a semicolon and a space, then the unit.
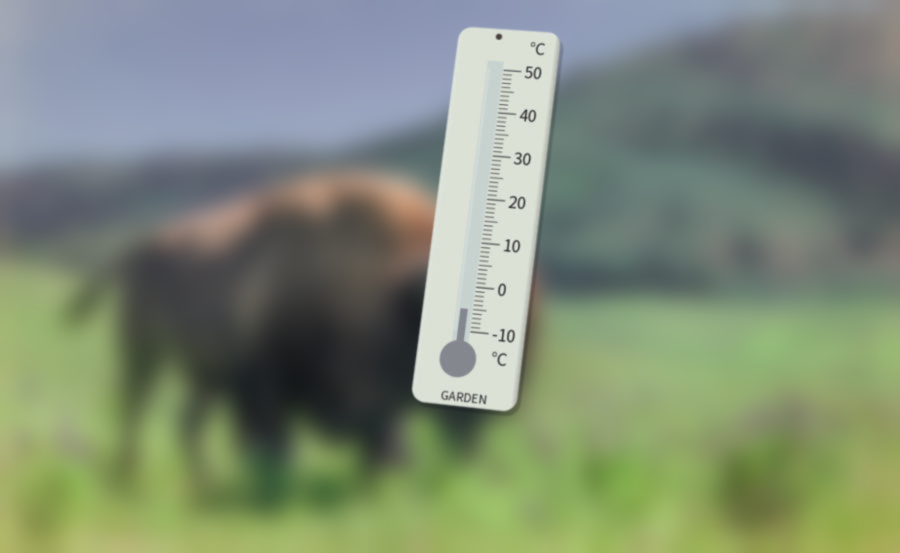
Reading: -5; °C
